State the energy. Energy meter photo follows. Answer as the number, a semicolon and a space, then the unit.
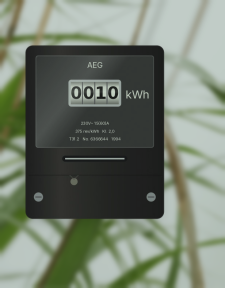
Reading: 10; kWh
